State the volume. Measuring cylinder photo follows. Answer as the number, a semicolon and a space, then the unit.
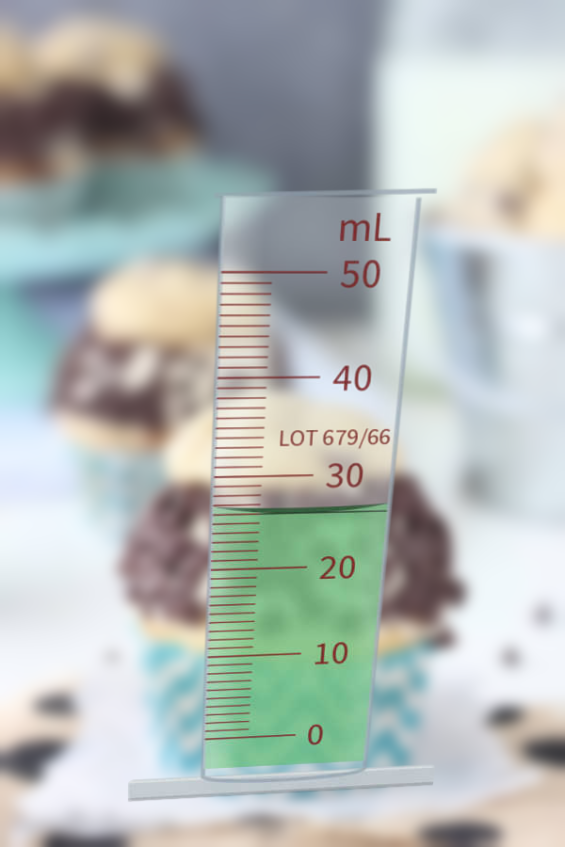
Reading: 26; mL
